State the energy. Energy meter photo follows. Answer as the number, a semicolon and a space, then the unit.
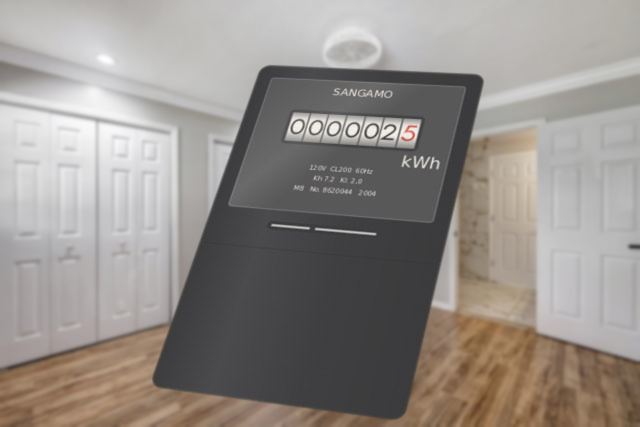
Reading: 2.5; kWh
